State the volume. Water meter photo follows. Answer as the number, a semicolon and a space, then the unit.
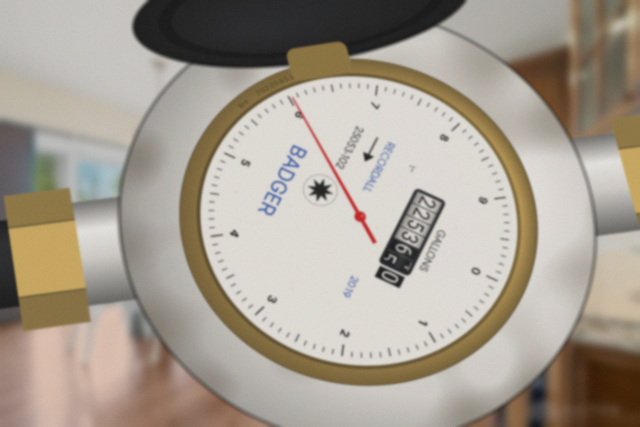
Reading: 2253646.0; gal
